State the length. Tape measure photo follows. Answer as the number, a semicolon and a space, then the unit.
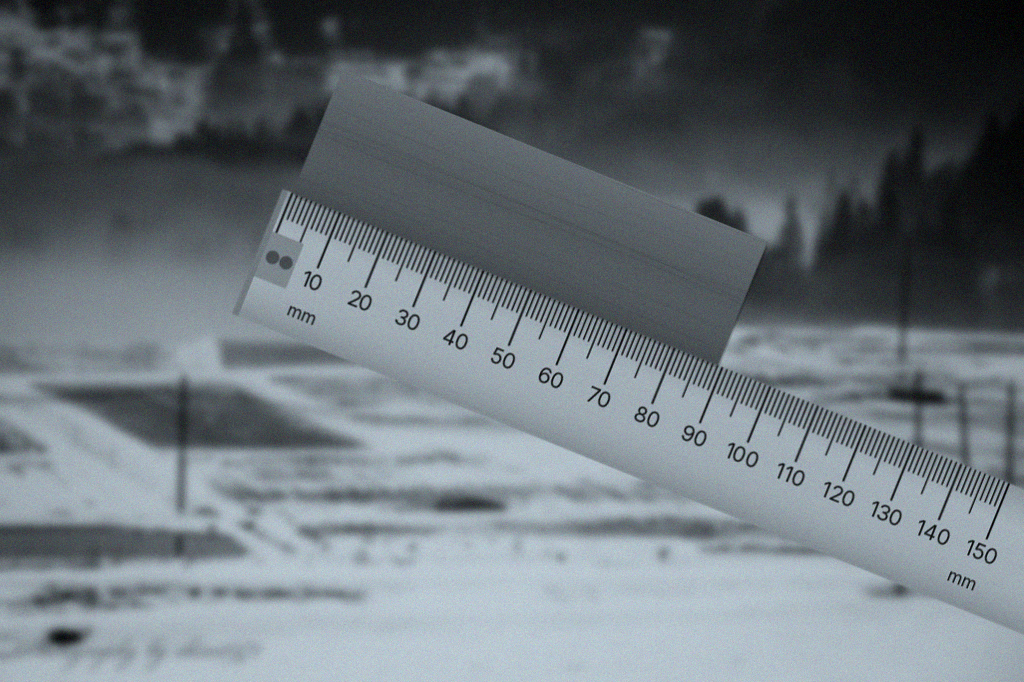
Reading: 89; mm
